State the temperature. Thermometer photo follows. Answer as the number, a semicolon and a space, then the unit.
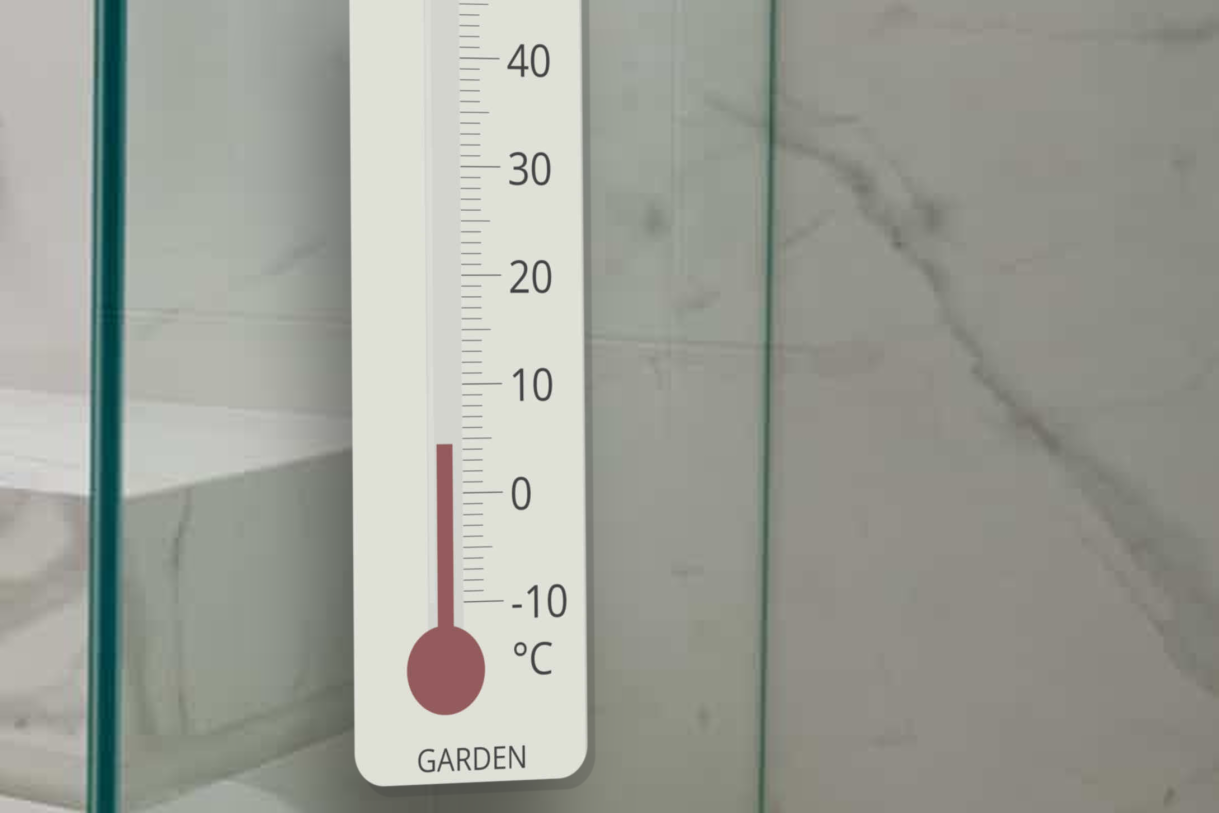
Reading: 4.5; °C
